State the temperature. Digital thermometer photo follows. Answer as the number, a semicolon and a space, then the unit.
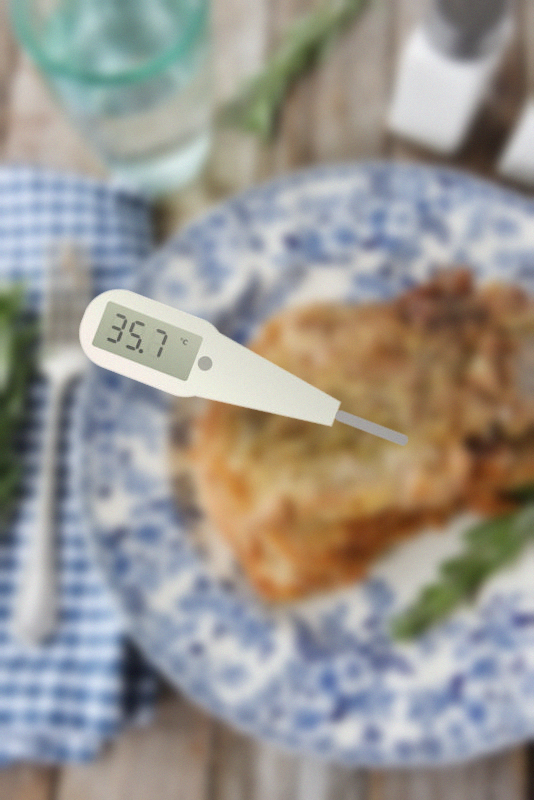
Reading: 35.7; °C
